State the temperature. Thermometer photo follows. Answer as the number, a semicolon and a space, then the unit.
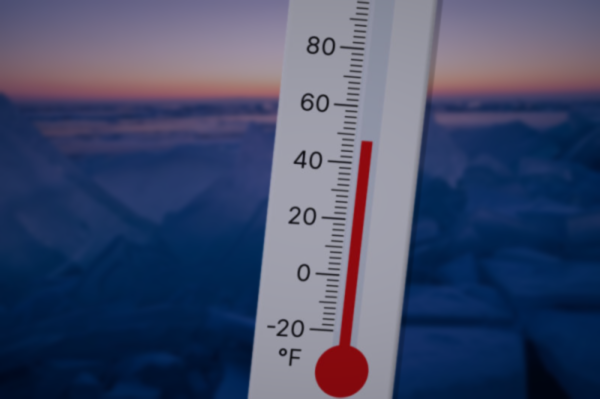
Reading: 48; °F
